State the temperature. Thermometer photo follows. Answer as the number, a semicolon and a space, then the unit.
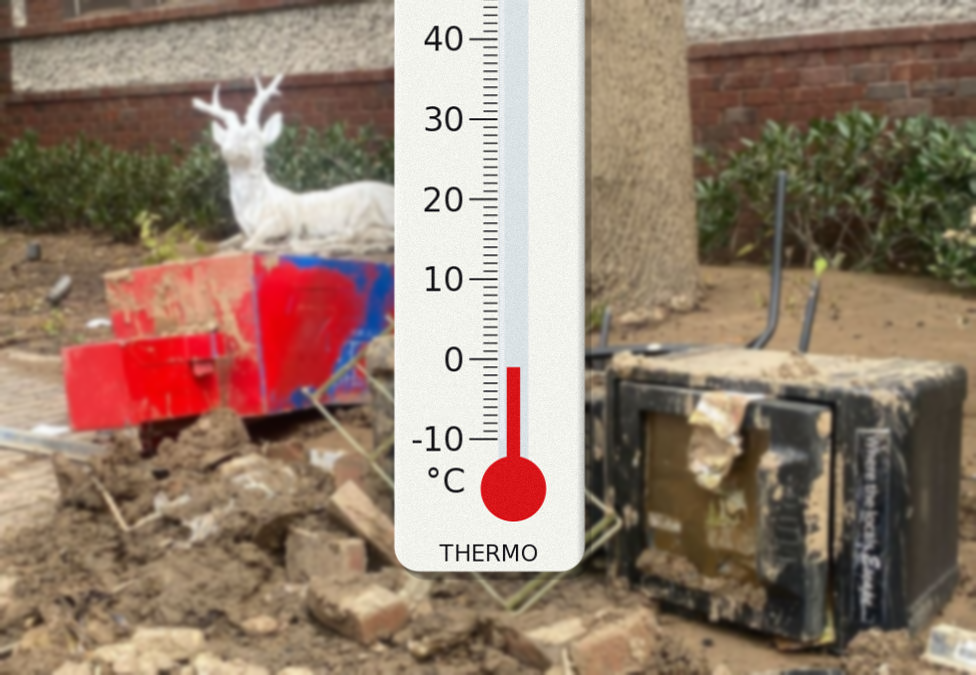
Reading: -1; °C
